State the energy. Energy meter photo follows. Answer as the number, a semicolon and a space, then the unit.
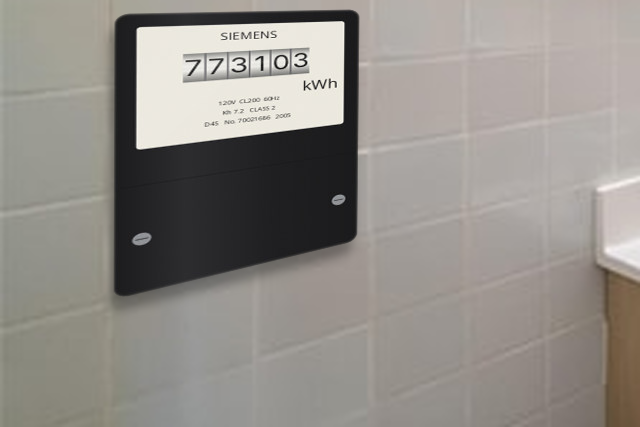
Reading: 773103; kWh
